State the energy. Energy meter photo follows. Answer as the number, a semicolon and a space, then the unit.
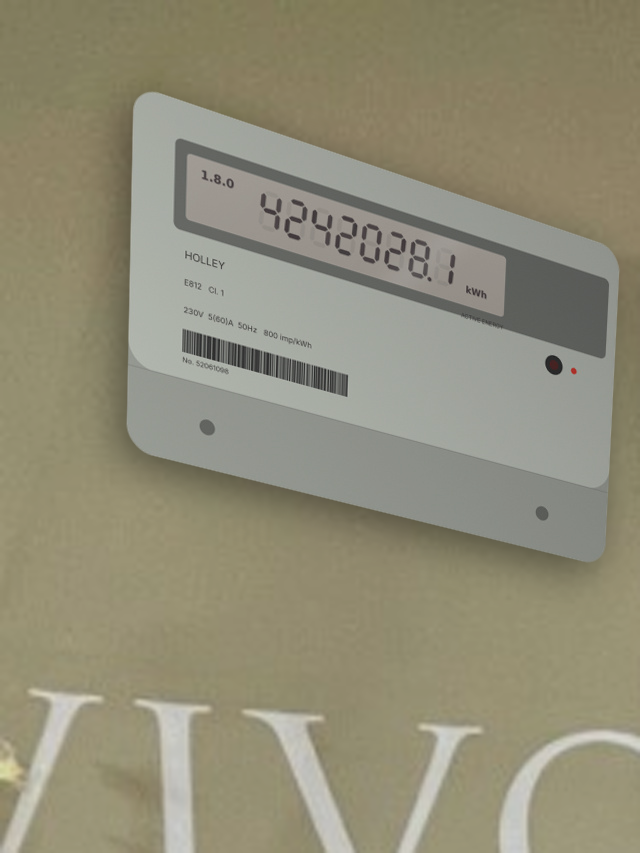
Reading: 4242028.1; kWh
